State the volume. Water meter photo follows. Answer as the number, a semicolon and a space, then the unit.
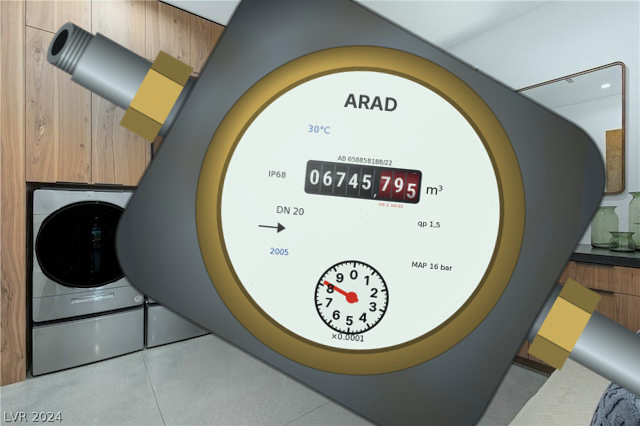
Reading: 6745.7948; m³
